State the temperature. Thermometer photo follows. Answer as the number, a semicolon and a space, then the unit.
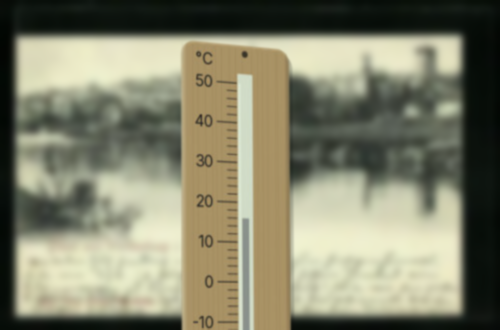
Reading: 16; °C
